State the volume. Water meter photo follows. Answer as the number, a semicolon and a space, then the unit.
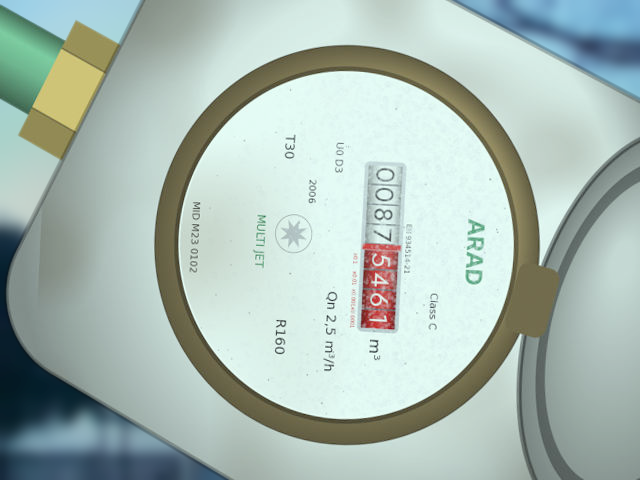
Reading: 87.5461; m³
